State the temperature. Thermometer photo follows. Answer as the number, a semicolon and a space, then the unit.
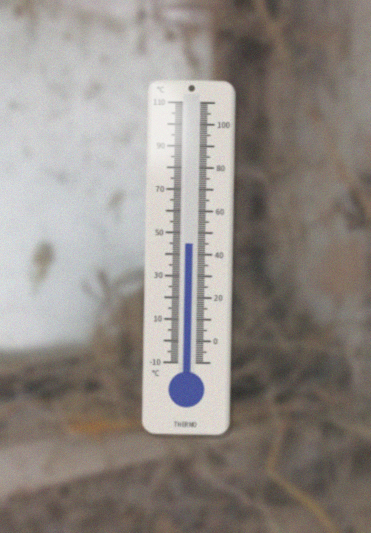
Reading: 45; °C
